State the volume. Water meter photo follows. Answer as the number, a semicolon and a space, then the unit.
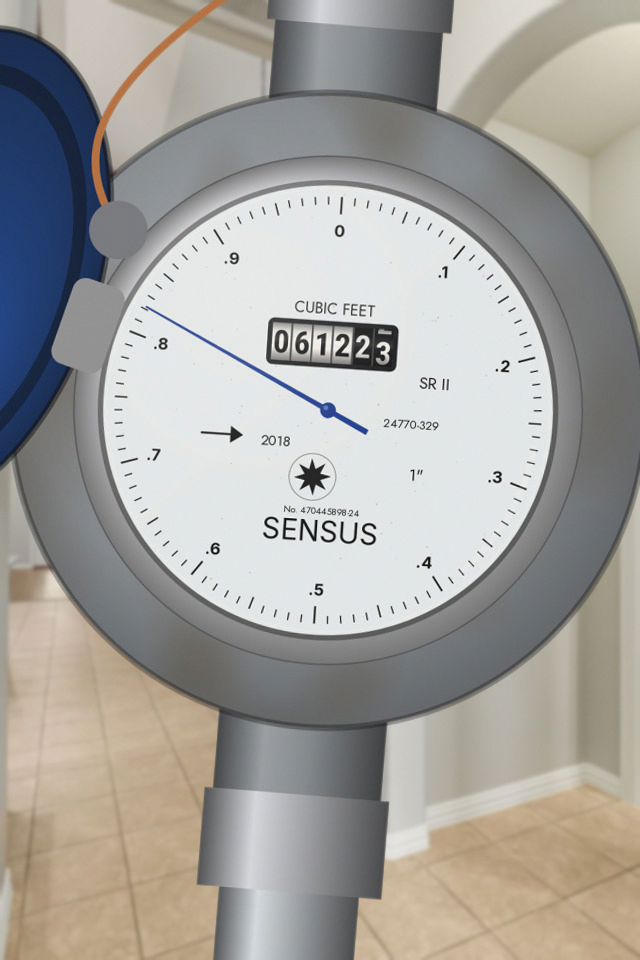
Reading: 61222.82; ft³
